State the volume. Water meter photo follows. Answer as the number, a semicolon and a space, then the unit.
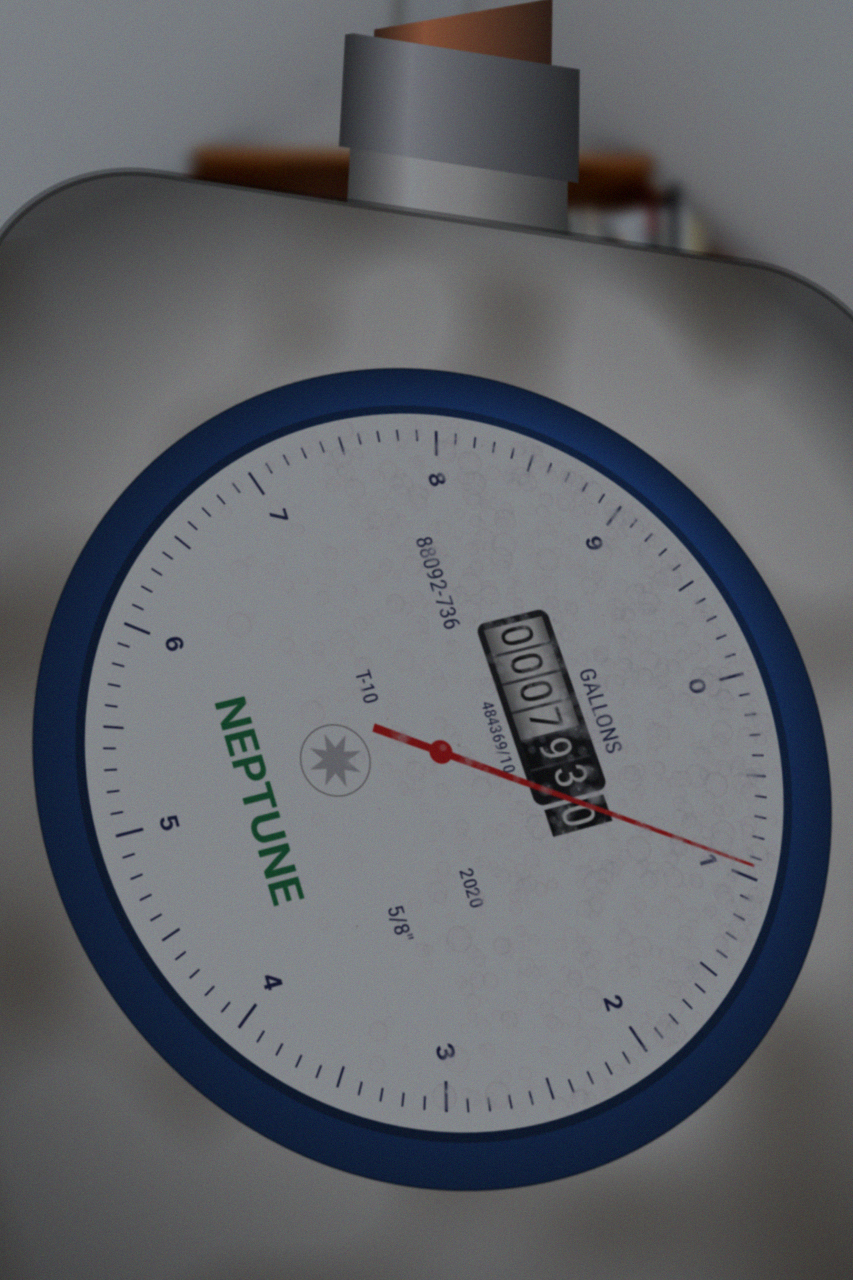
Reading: 7930.9; gal
